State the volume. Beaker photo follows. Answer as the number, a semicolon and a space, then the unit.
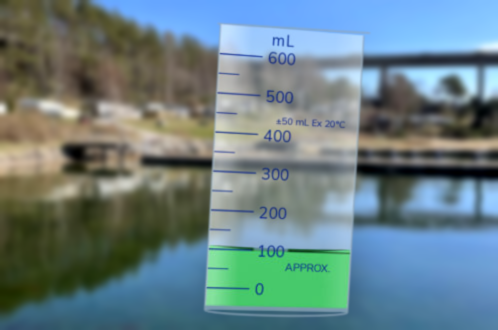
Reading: 100; mL
